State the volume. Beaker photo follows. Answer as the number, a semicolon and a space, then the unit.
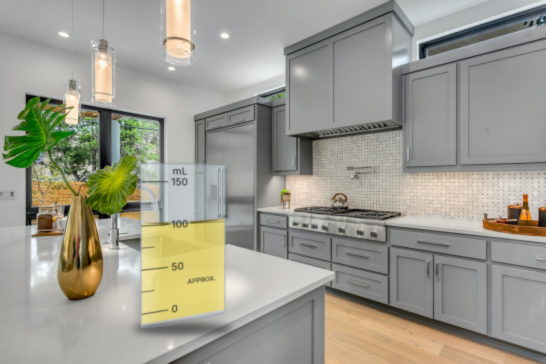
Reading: 100; mL
